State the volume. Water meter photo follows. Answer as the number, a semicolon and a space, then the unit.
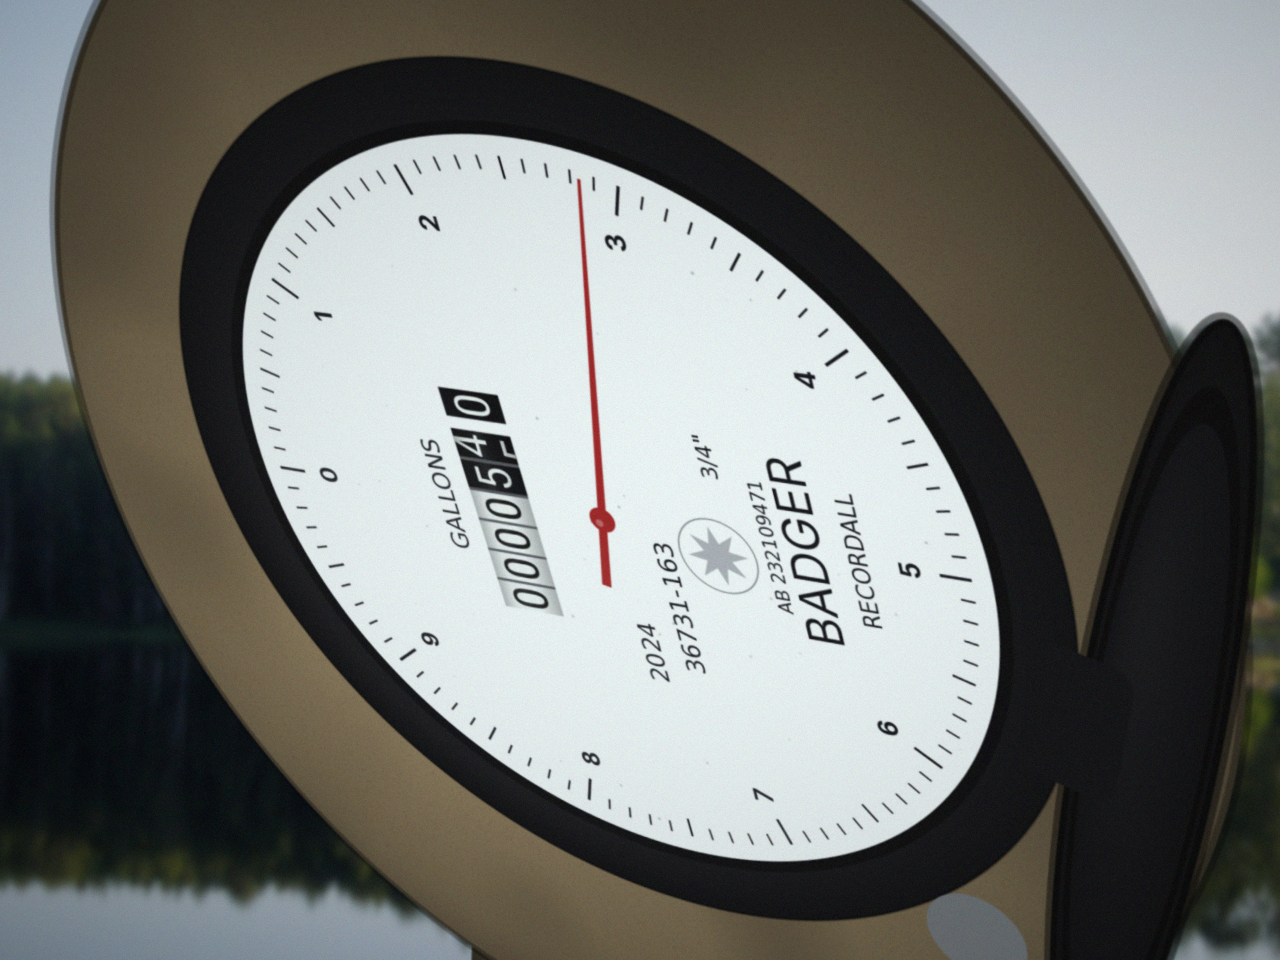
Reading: 542.8; gal
